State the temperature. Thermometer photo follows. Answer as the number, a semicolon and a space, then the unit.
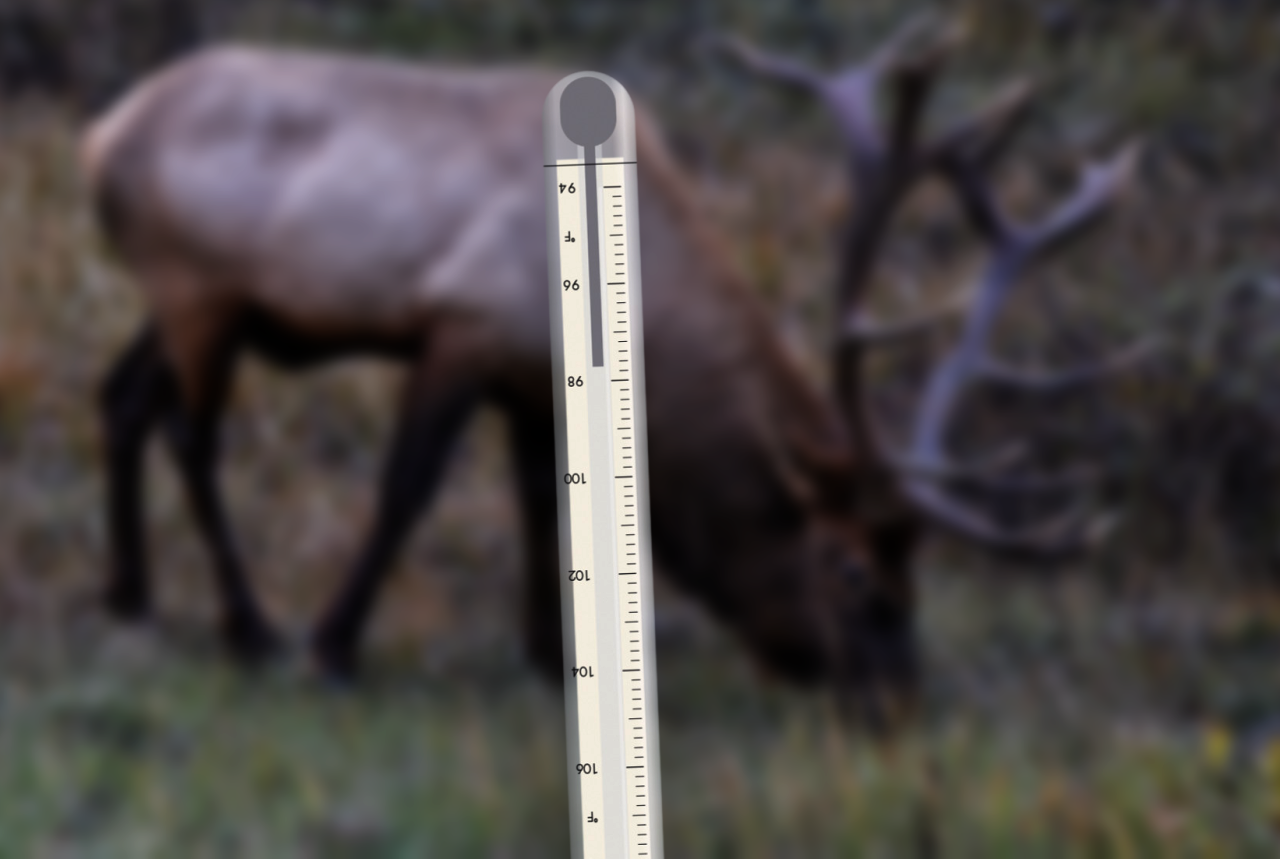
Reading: 97.7; °F
